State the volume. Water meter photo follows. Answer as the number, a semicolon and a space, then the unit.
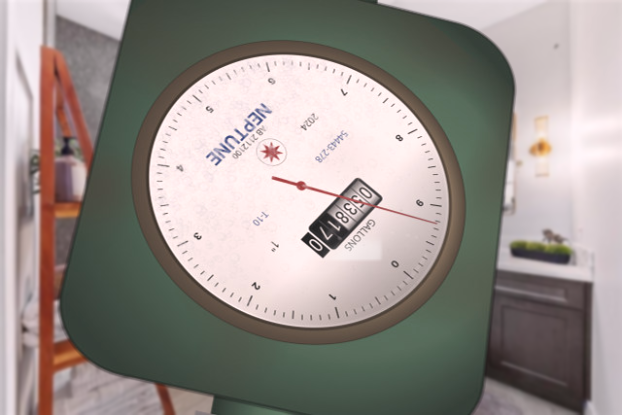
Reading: 538169.2; gal
